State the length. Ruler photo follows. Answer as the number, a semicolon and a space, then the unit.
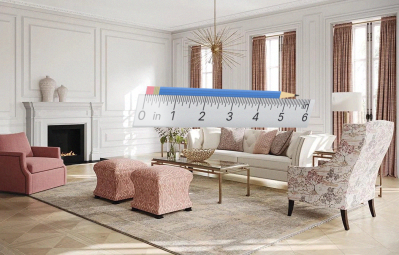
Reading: 5.5; in
